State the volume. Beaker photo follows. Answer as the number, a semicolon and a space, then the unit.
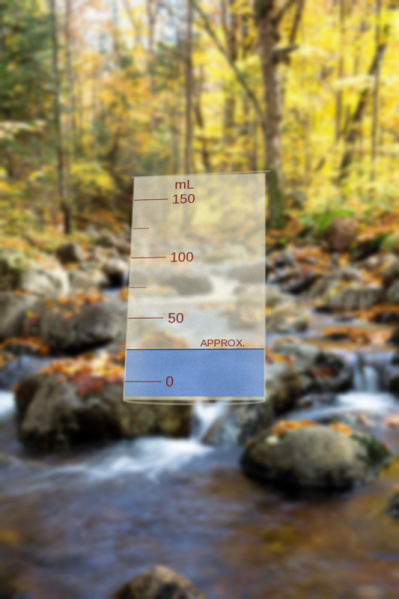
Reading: 25; mL
